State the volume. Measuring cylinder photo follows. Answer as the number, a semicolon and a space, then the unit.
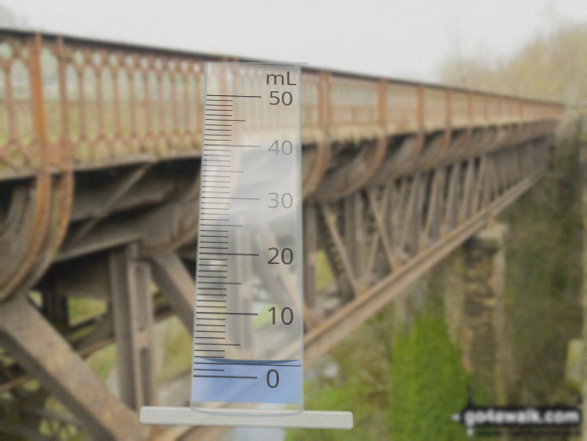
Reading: 2; mL
